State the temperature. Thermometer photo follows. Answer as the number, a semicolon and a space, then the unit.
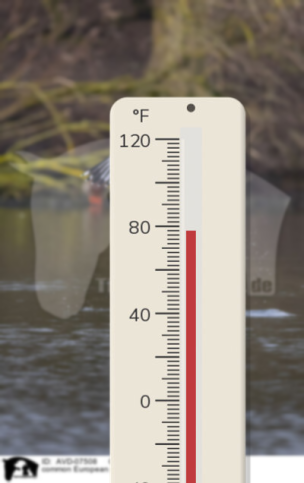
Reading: 78; °F
